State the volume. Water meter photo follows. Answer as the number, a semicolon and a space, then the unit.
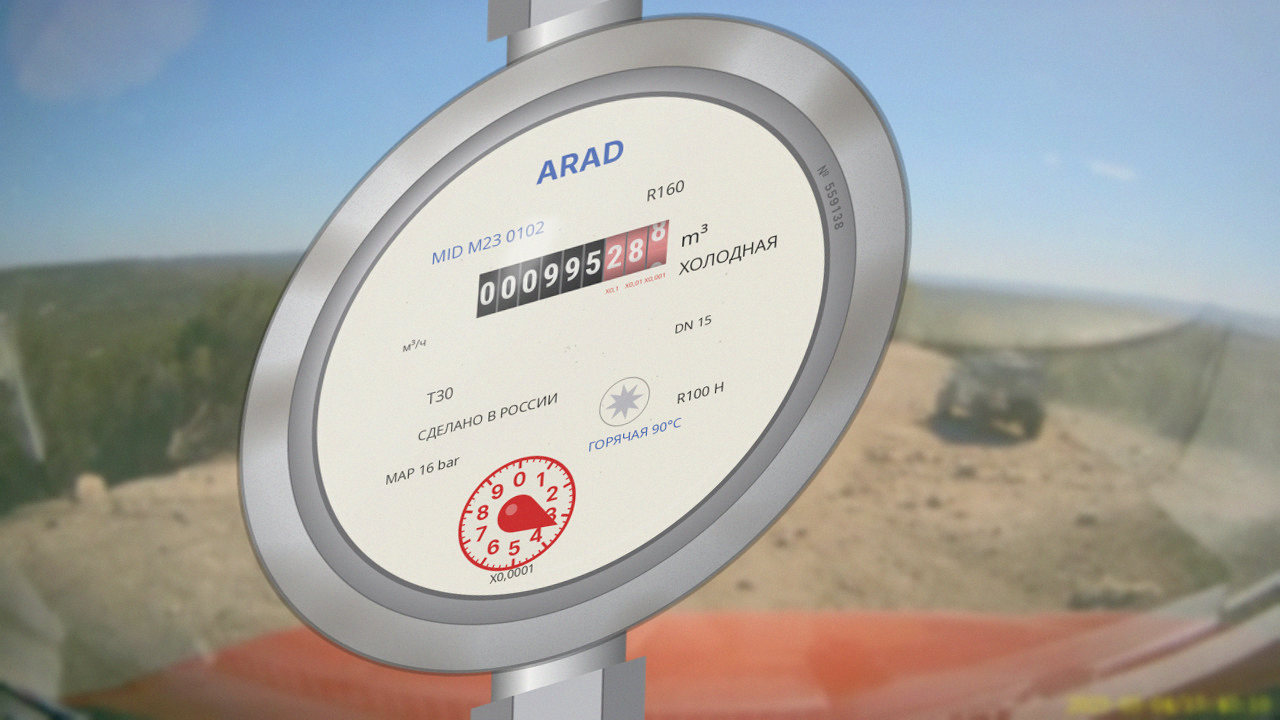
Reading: 995.2883; m³
